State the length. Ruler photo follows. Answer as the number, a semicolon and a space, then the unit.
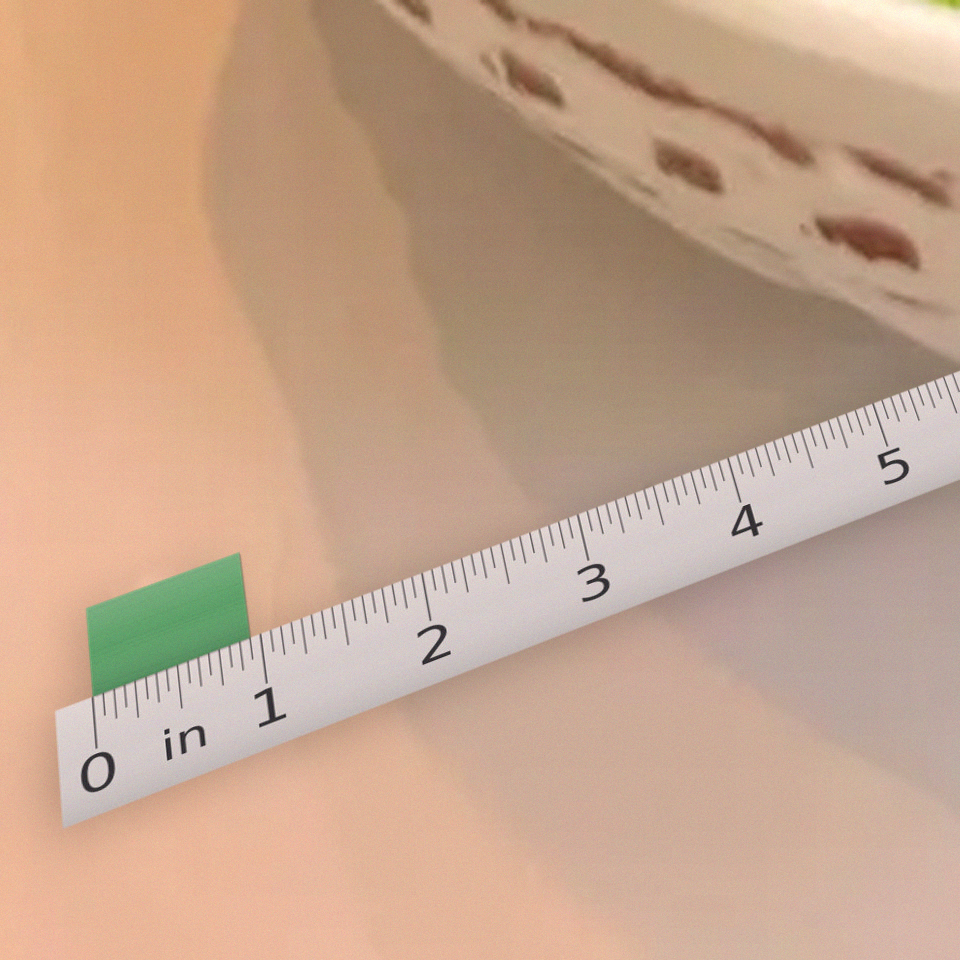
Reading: 0.9375; in
